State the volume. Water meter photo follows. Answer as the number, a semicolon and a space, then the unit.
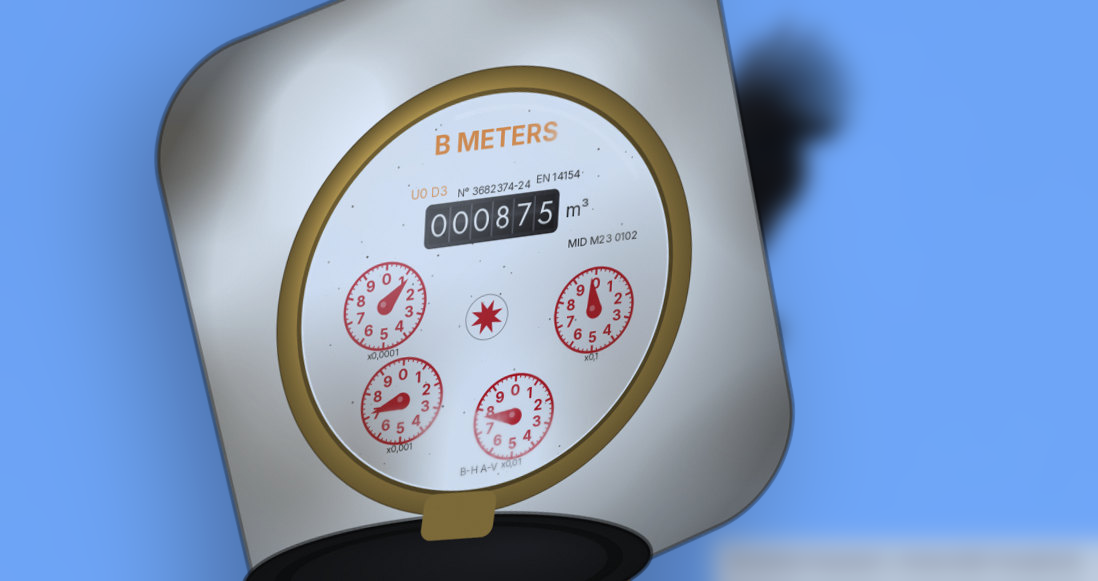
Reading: 874.9771; m³
